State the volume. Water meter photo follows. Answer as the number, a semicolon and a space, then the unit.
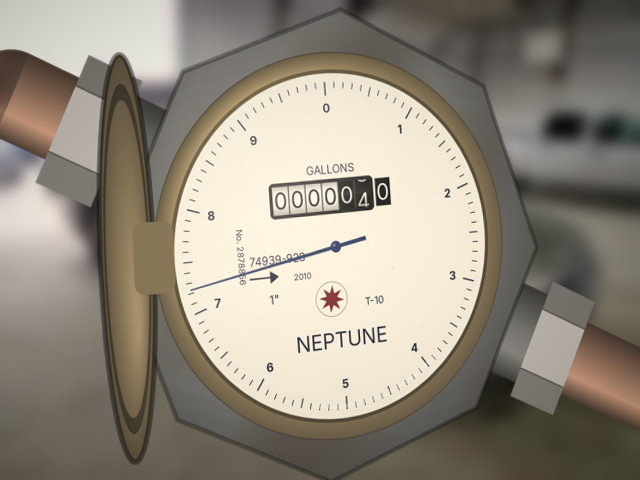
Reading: 37.2; gal
